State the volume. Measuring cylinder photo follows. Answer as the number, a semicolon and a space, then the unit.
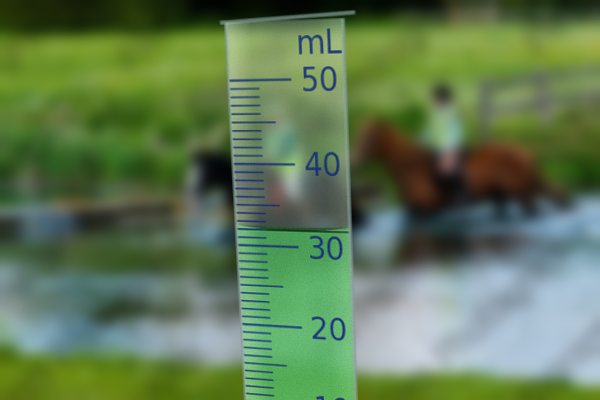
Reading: 32; mL
